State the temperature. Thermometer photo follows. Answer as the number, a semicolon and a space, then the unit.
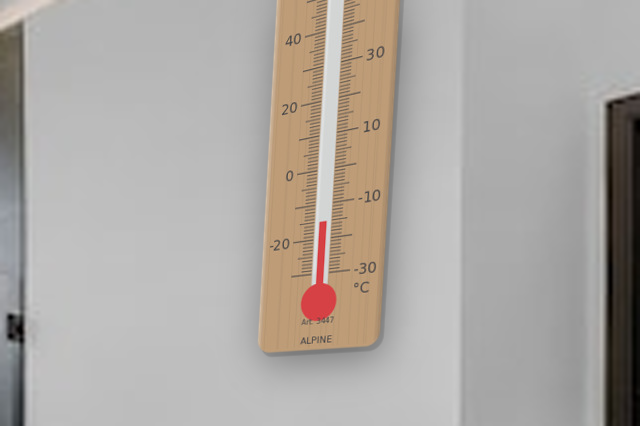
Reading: -15; °C
